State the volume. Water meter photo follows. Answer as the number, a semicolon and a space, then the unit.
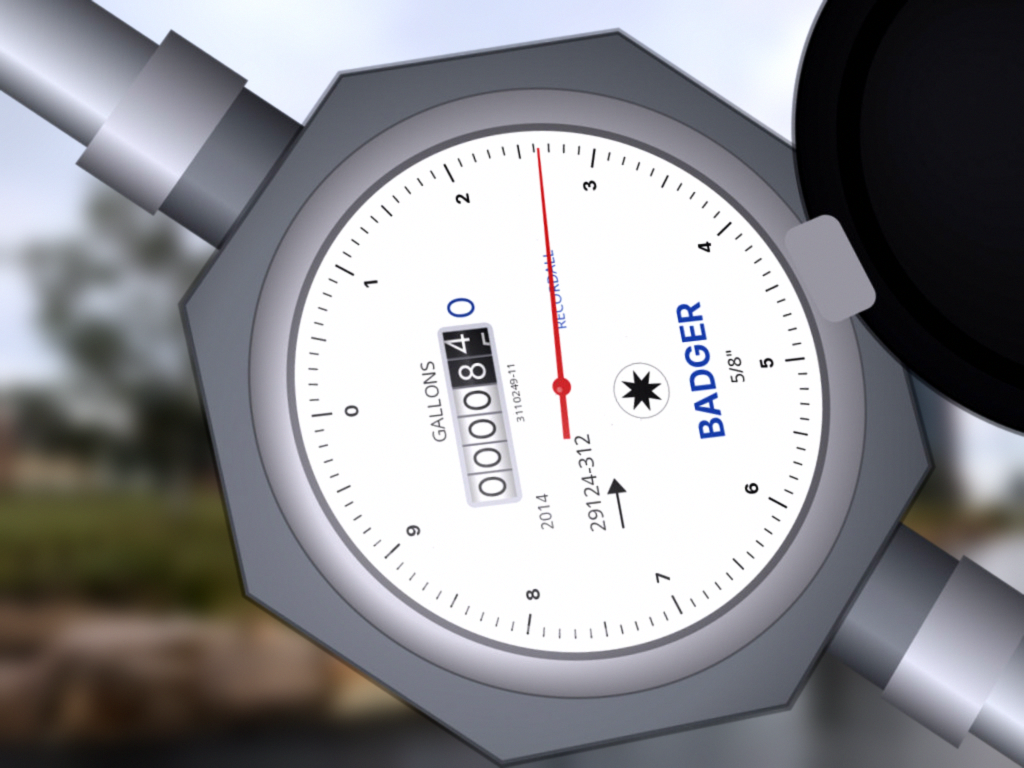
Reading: 842.6; gal
